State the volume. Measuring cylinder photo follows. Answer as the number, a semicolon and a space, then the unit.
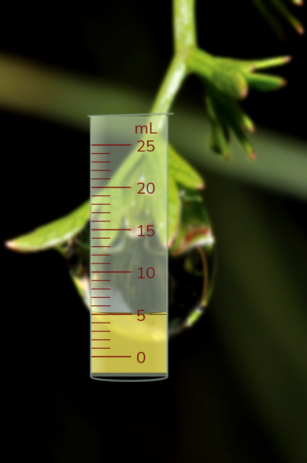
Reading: 5; mL
